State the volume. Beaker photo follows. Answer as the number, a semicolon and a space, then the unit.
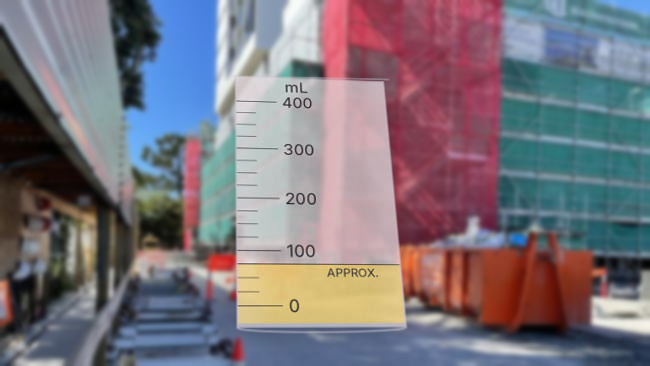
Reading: 75; mL
